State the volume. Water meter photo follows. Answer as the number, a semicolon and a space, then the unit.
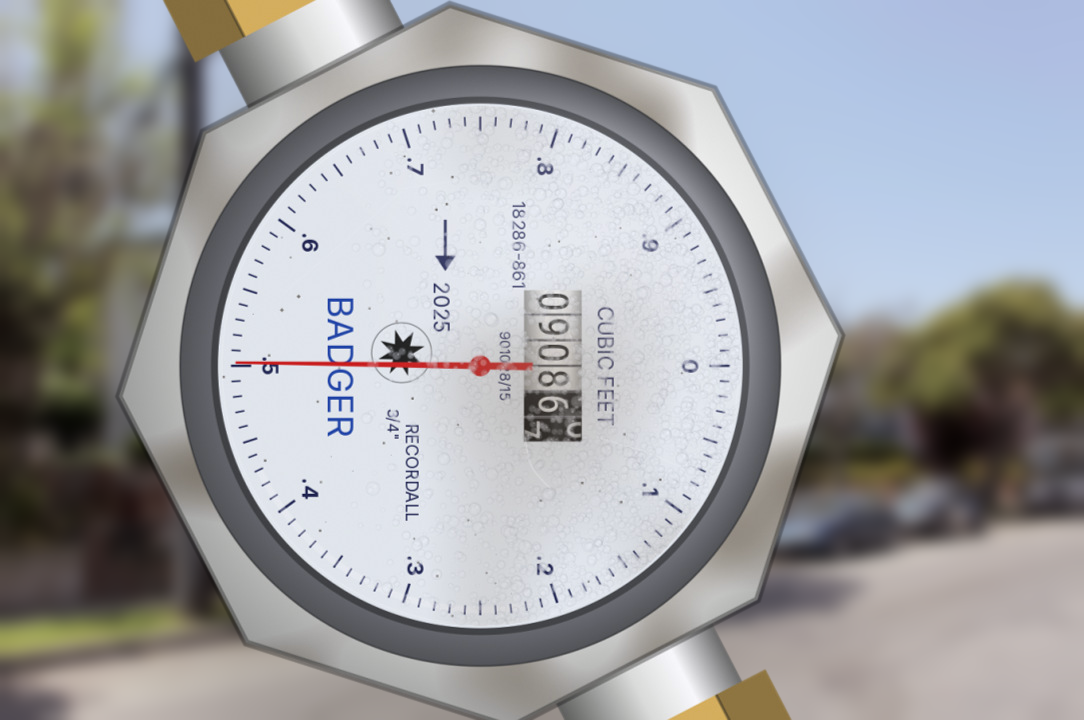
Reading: 90866.50; ft³
